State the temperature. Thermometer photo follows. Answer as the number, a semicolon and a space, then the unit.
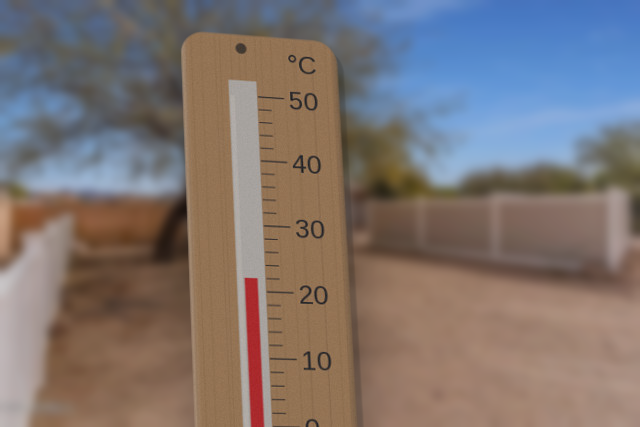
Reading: 22; °C
